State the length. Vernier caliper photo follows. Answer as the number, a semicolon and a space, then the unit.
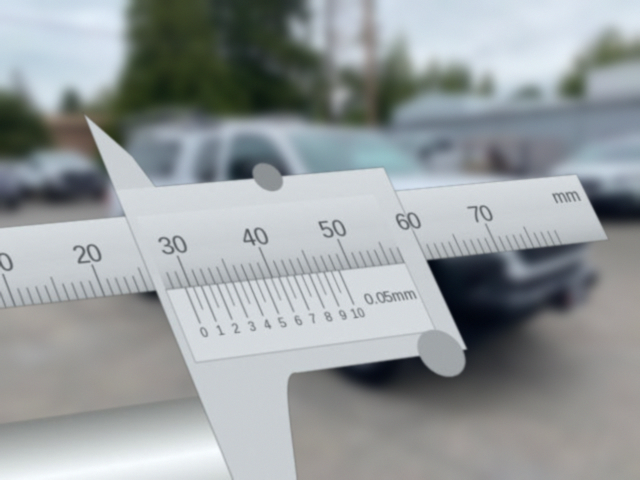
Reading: 29.4; mm
